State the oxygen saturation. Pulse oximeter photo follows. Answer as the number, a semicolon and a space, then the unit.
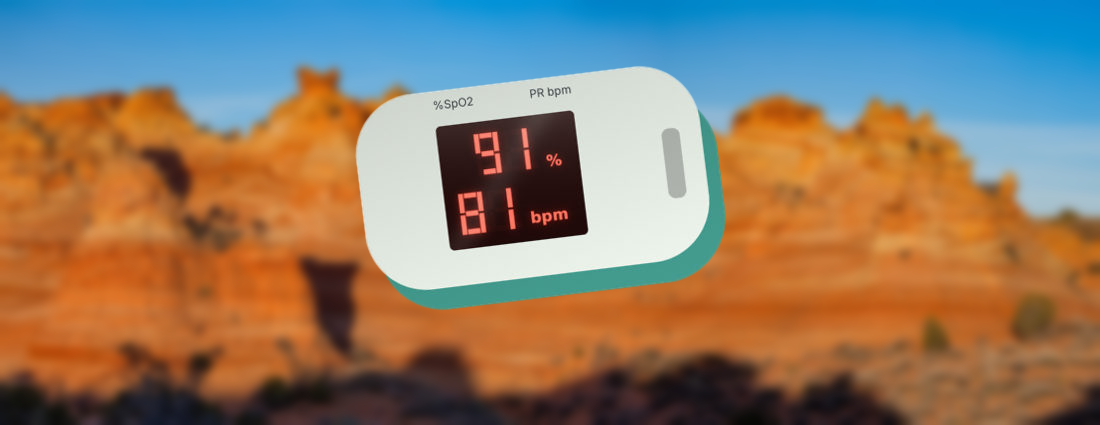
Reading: 91; %
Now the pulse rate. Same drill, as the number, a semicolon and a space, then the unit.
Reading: 81; bpm
